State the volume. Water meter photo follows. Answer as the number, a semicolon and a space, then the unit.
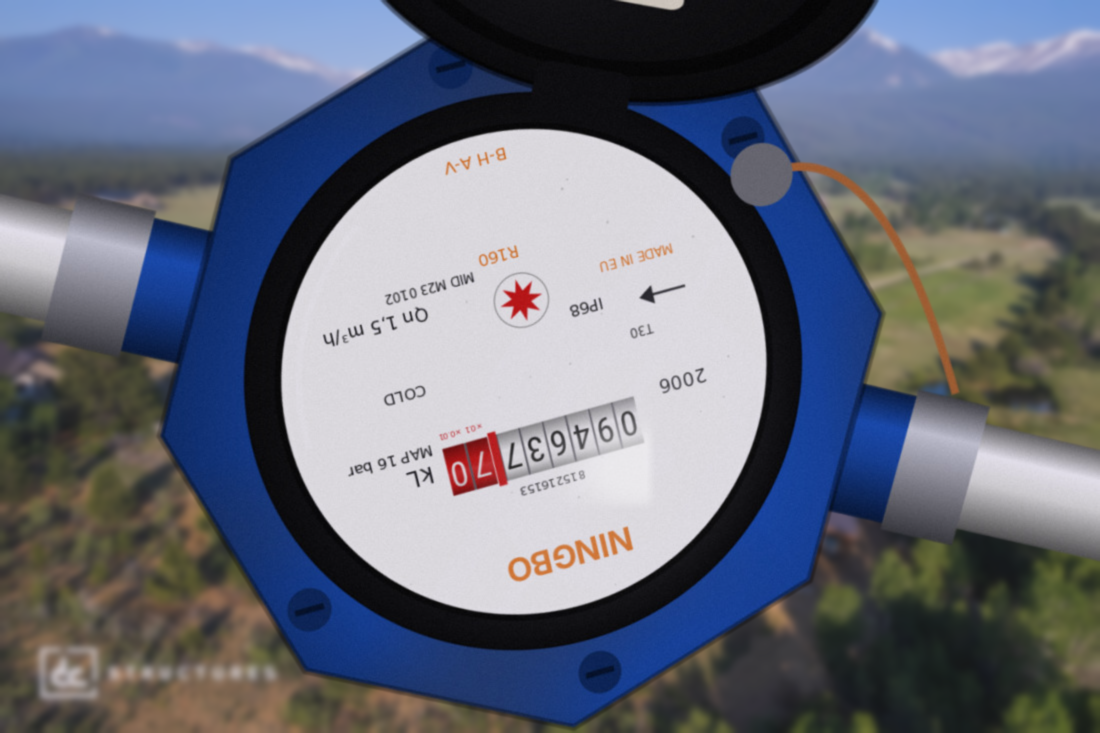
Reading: 94637.70; kL
